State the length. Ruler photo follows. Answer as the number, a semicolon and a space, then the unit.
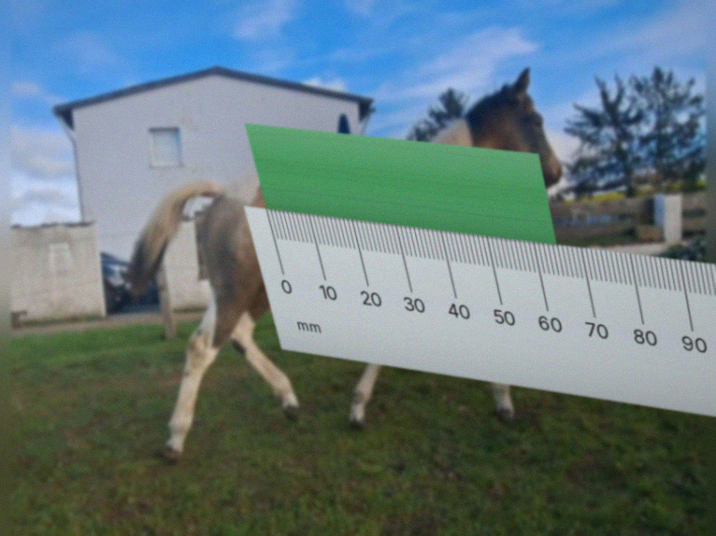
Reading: 65; mm
